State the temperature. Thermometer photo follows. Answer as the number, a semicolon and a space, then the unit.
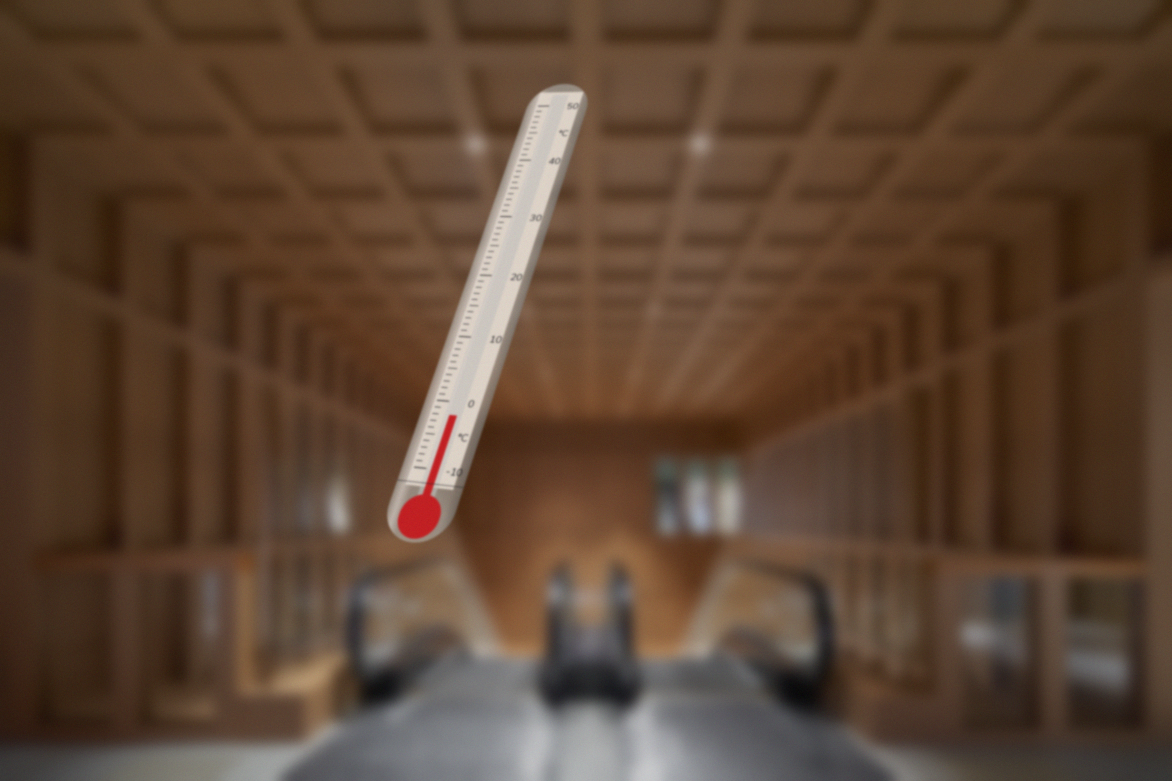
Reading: -2; °C
